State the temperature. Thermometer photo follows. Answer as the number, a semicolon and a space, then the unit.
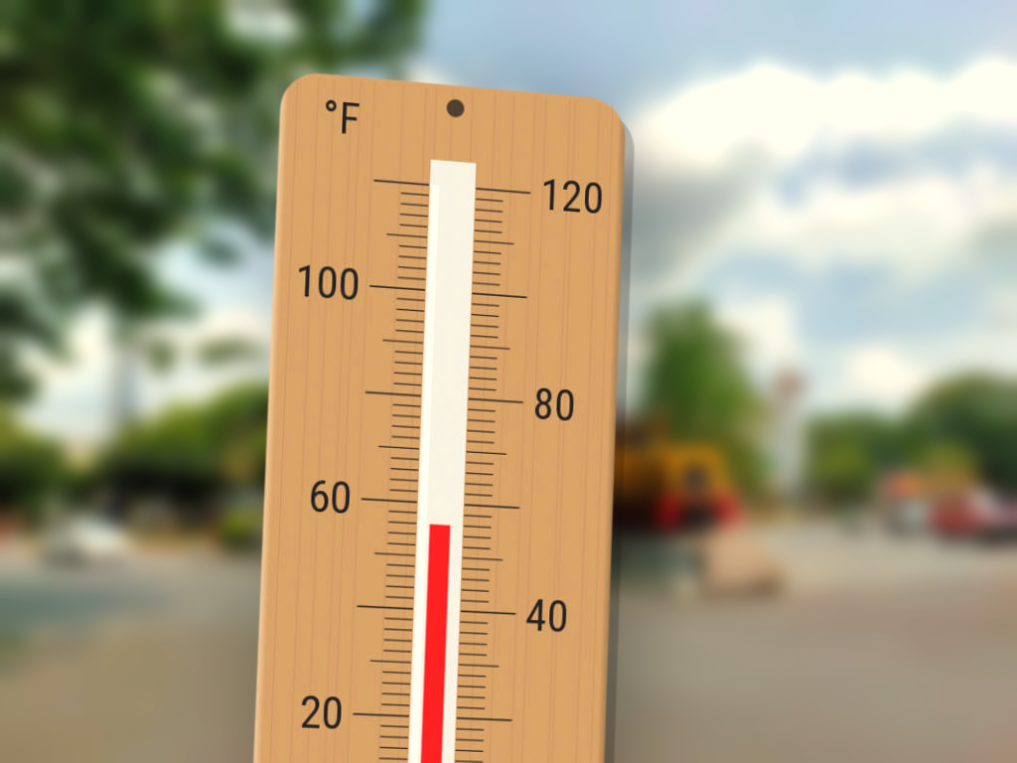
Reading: 56; °F
